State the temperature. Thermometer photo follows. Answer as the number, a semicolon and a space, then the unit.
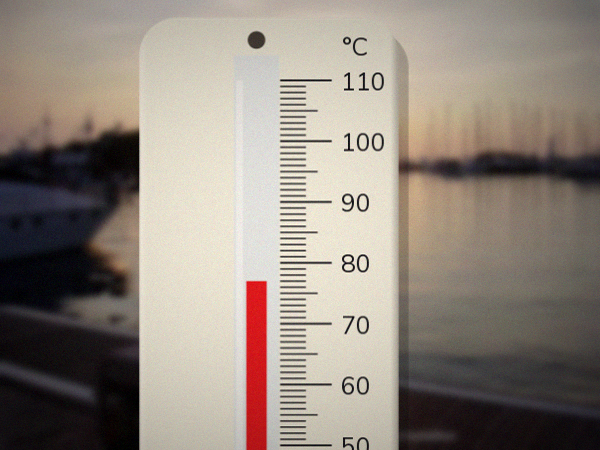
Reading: 77; °C
